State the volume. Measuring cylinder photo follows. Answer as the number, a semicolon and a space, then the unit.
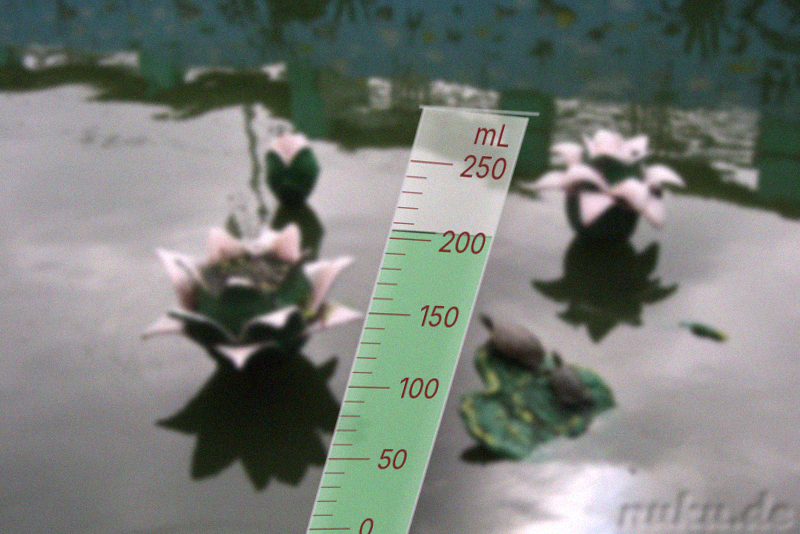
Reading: 205; mL
